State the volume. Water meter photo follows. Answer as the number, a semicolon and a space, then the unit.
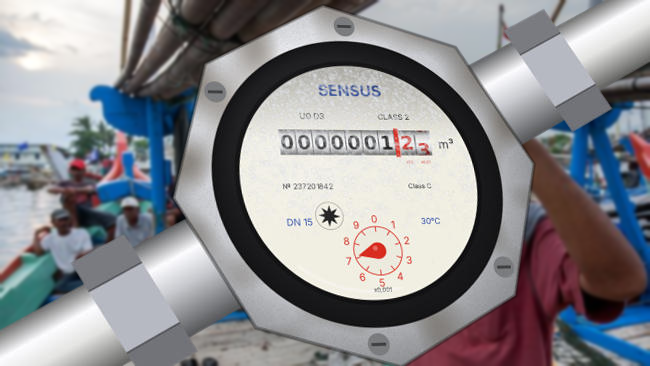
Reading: 1.227; m³
